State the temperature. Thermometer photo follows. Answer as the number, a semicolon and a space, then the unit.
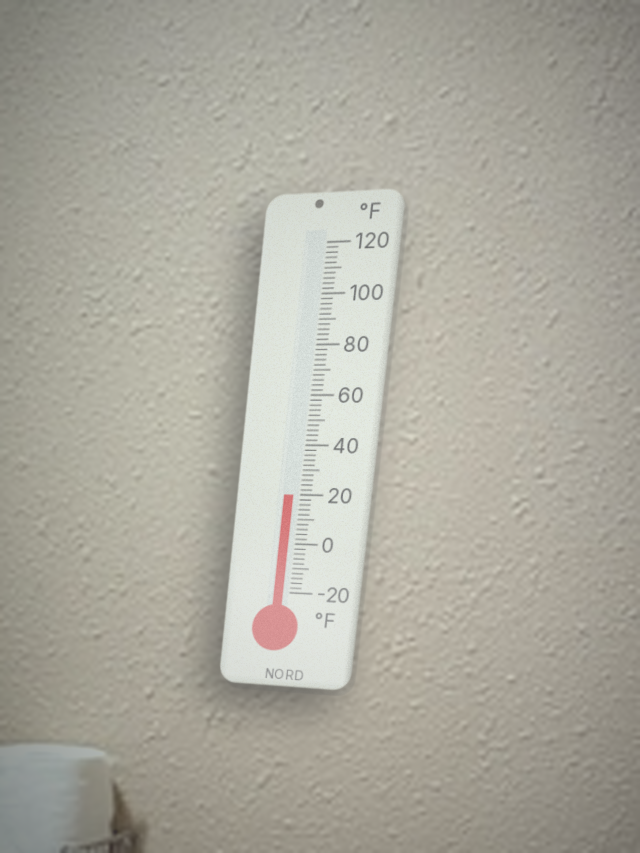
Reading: 20; °F
